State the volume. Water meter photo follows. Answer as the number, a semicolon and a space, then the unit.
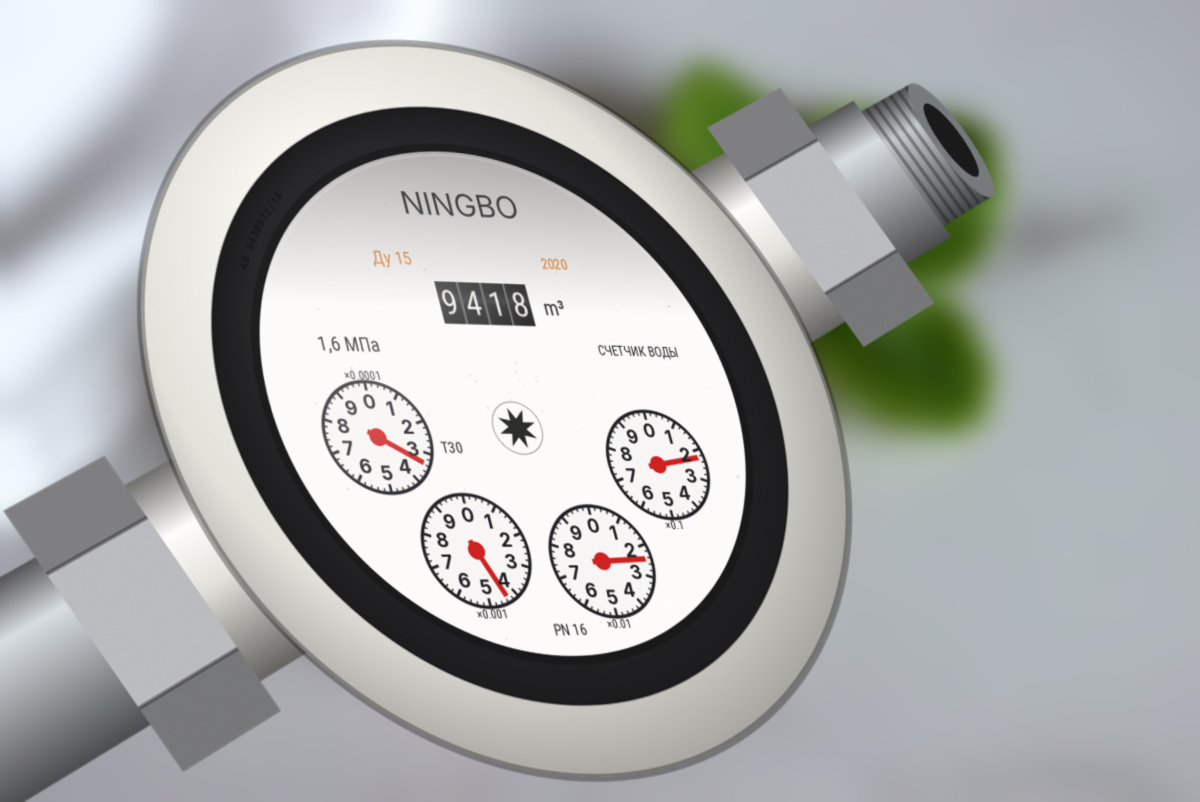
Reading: 9418.2243; m³
